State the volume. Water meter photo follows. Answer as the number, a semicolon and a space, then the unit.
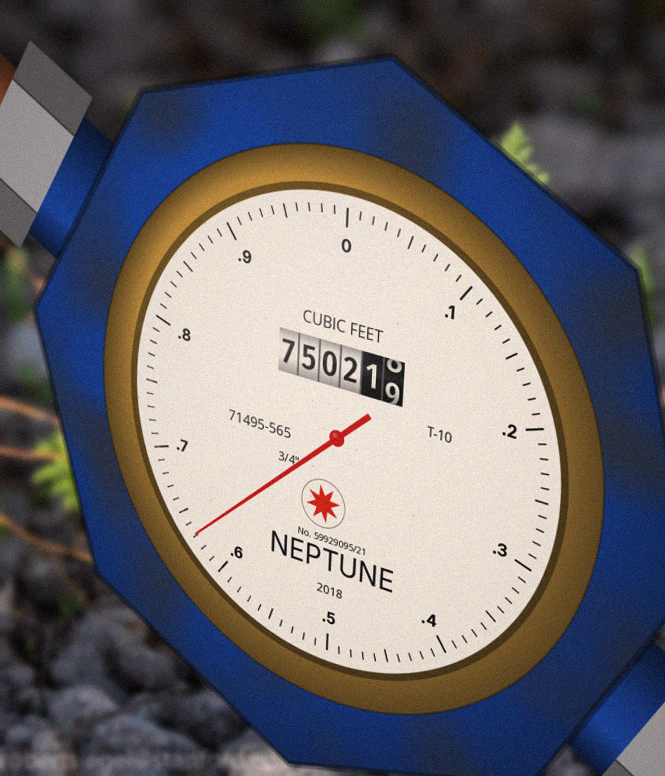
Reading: 750218.63; ft³
